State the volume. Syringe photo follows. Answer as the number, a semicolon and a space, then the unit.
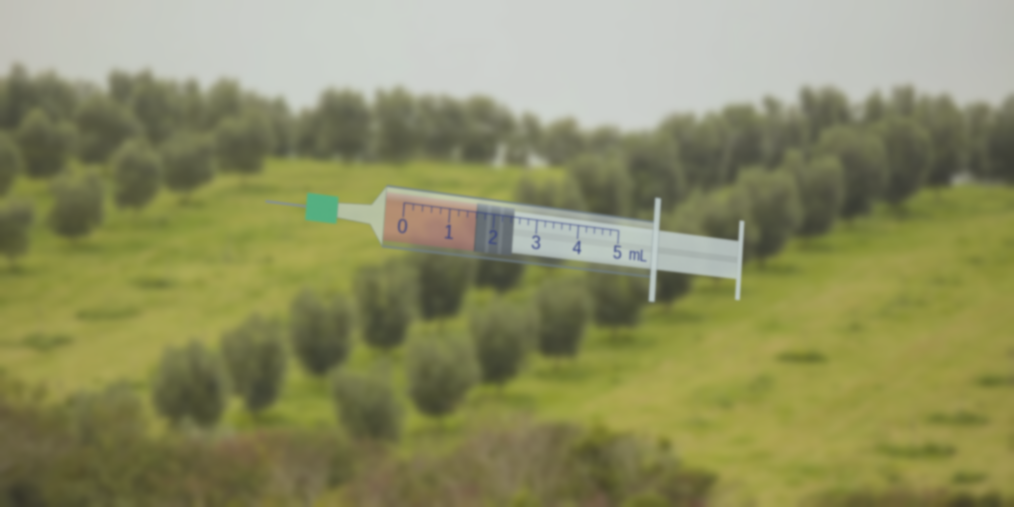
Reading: 1.6; mL
